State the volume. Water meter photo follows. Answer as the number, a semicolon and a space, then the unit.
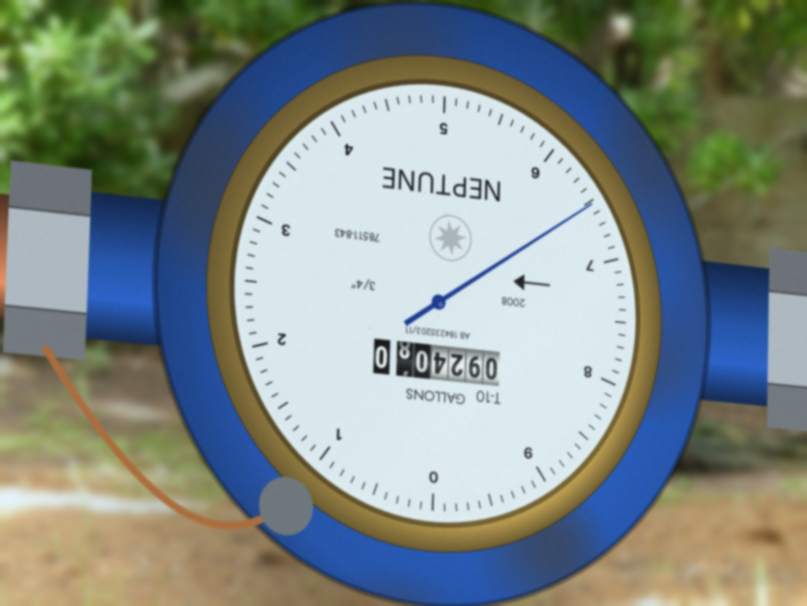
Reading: 924076.5; gal
